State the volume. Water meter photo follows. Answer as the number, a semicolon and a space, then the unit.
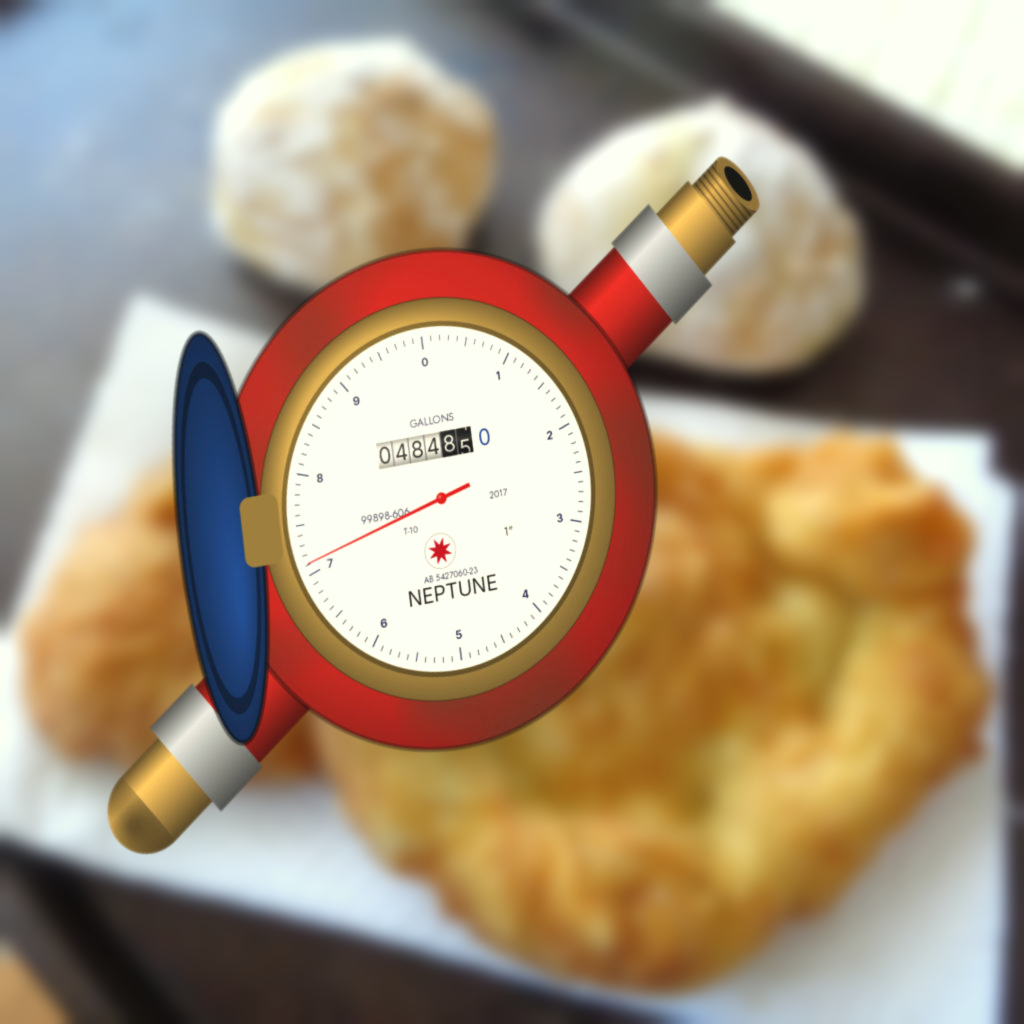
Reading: 484847.1; gal
